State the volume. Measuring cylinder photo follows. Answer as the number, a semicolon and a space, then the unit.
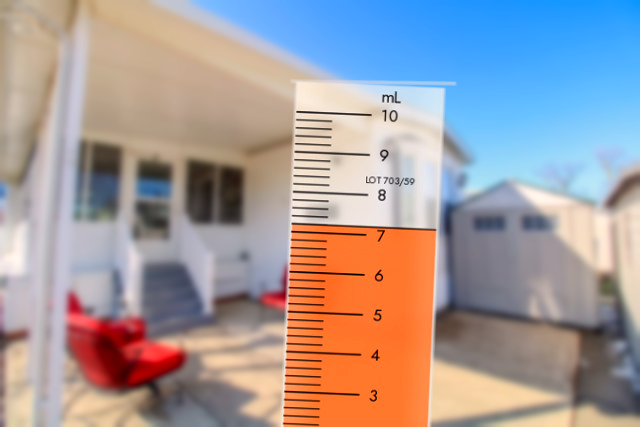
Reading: 7.2; mL
